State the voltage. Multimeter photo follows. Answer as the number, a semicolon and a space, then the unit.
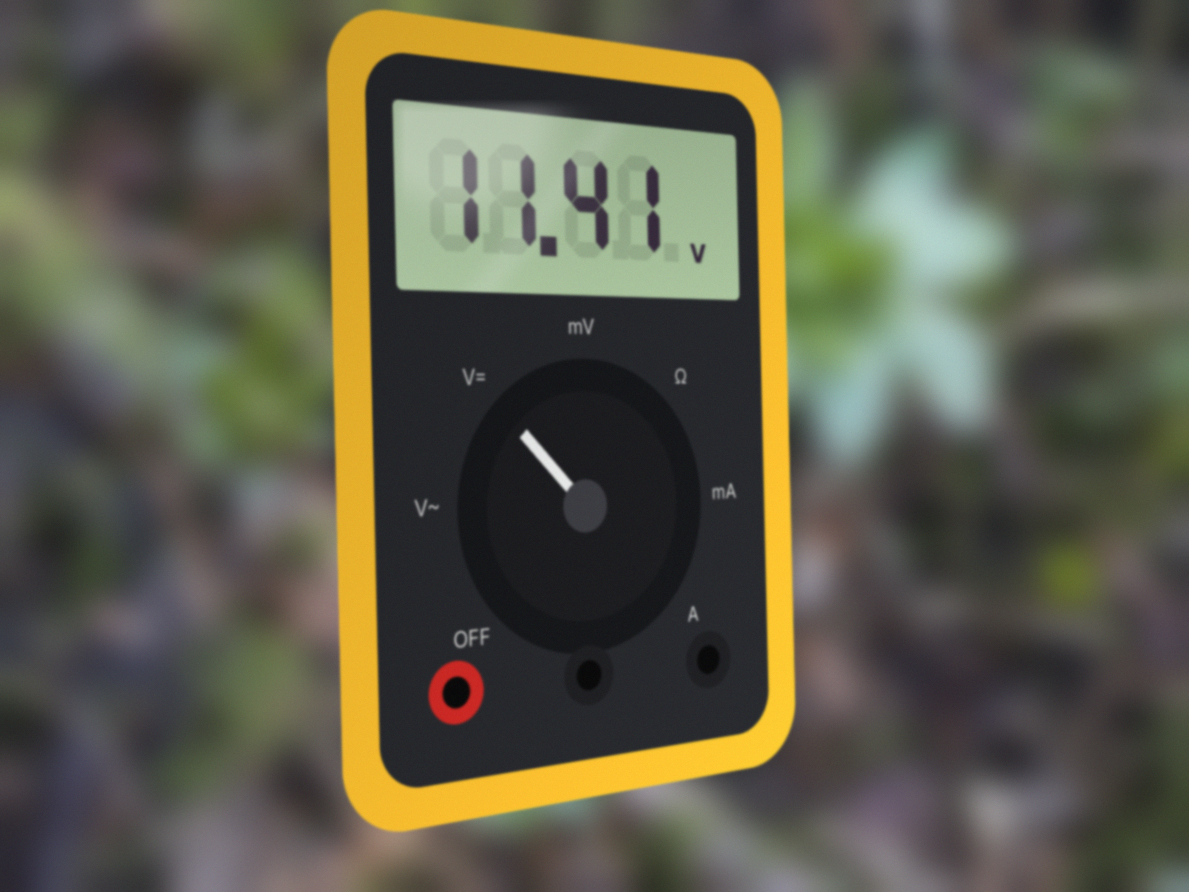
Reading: 11.41; V
